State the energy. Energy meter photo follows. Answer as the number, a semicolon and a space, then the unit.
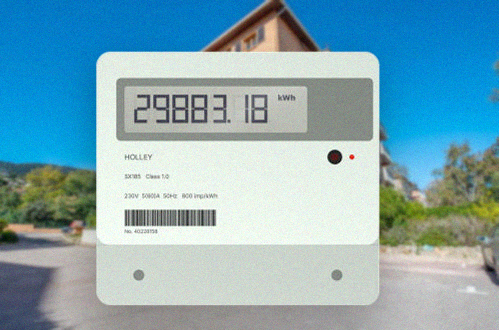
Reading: 29883.18; kWh
